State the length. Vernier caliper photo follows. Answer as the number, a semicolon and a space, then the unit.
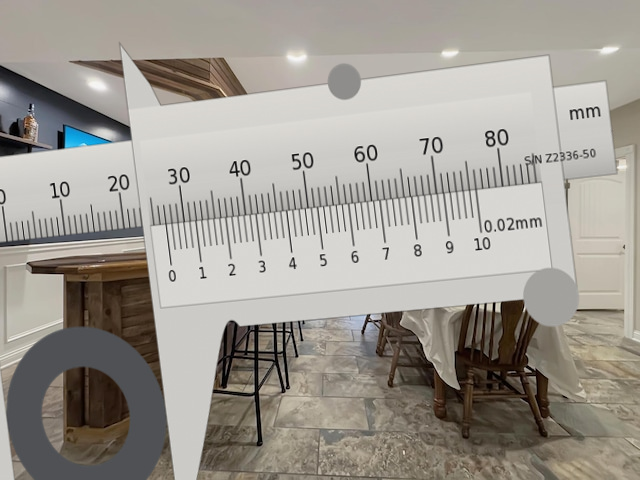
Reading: 27.0; mm
